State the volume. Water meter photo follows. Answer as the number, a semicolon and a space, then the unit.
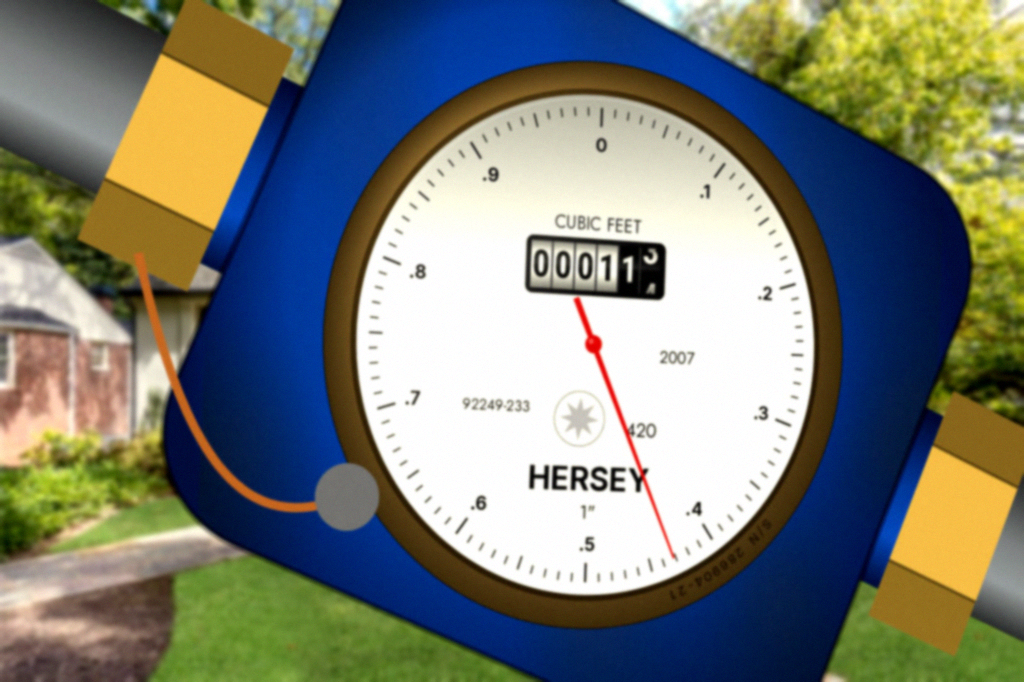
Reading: 113.43; ft³
